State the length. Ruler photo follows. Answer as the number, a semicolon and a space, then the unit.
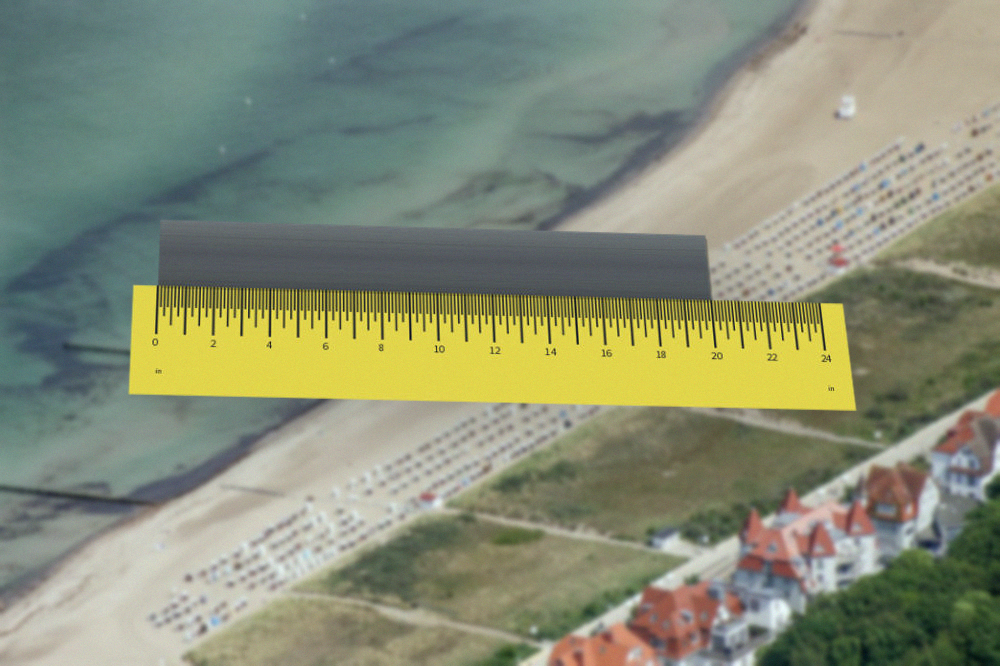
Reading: 20; in
